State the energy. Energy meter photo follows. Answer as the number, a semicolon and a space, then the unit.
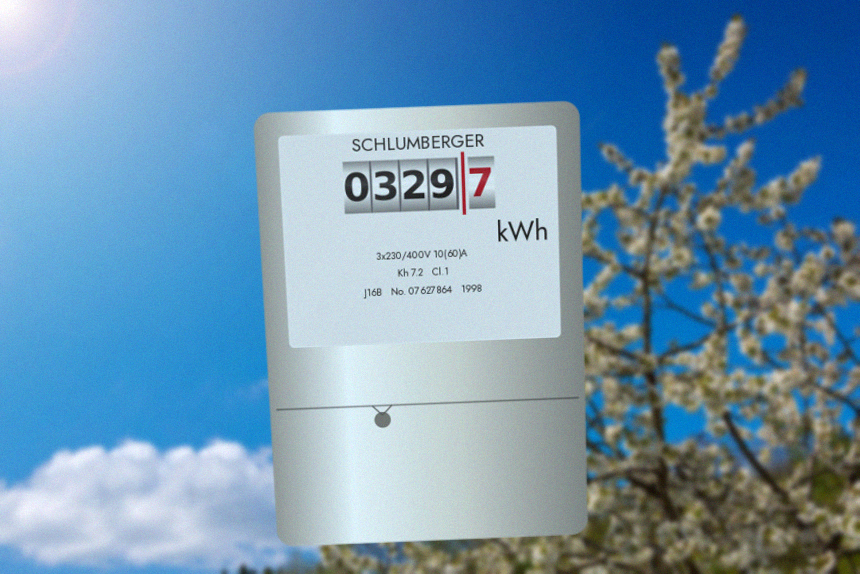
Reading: 329.7; kWh
